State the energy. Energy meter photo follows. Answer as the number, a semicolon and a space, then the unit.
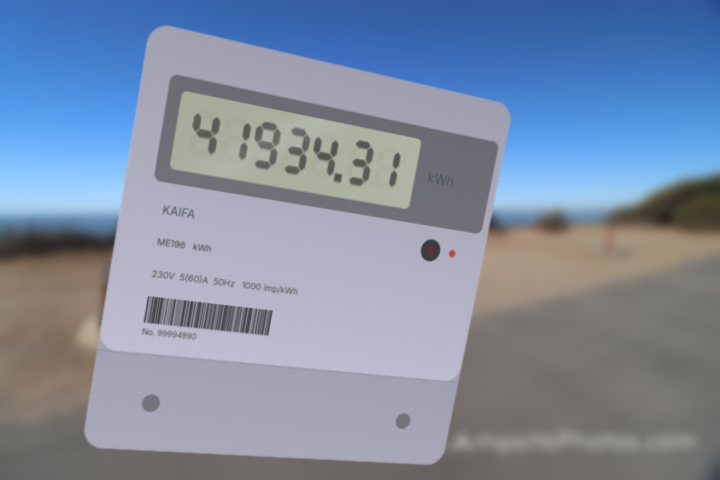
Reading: 41934.31; kWh
